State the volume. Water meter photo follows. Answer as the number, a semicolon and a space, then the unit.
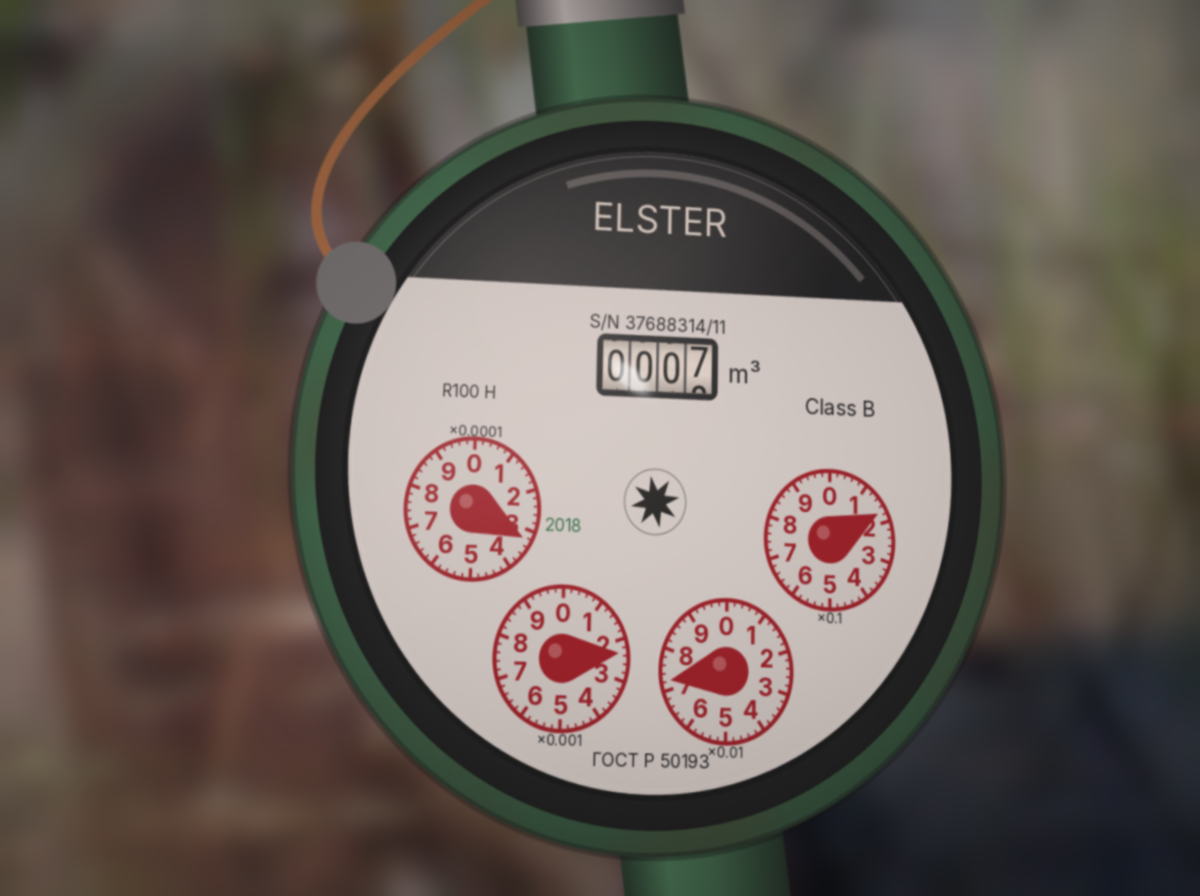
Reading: 7.1723; m³
